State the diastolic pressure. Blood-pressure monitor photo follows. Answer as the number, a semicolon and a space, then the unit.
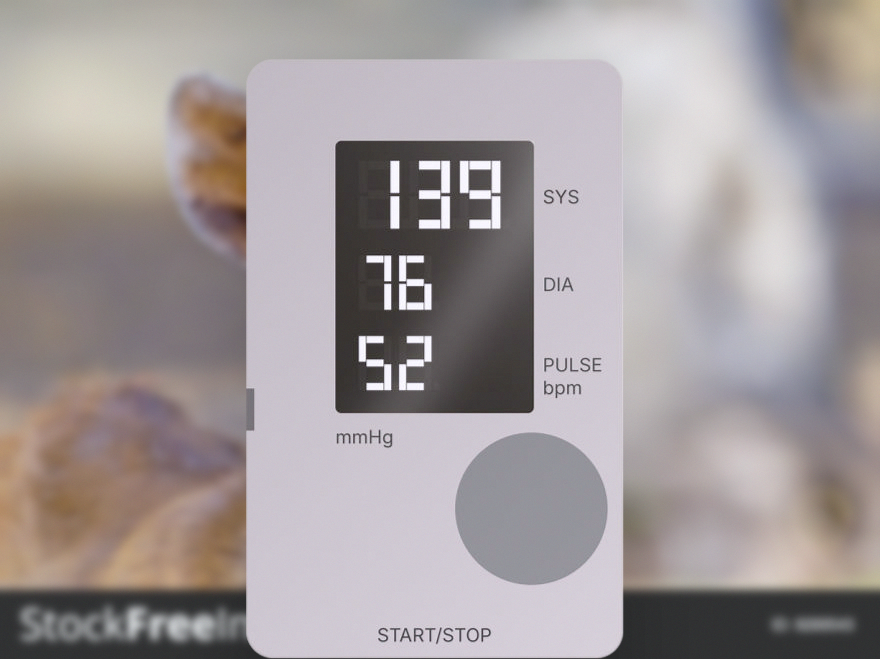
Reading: 76; mmHg
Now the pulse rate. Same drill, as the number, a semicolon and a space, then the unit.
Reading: 52; bpm
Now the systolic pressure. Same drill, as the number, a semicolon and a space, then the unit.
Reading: 139; mmHg
